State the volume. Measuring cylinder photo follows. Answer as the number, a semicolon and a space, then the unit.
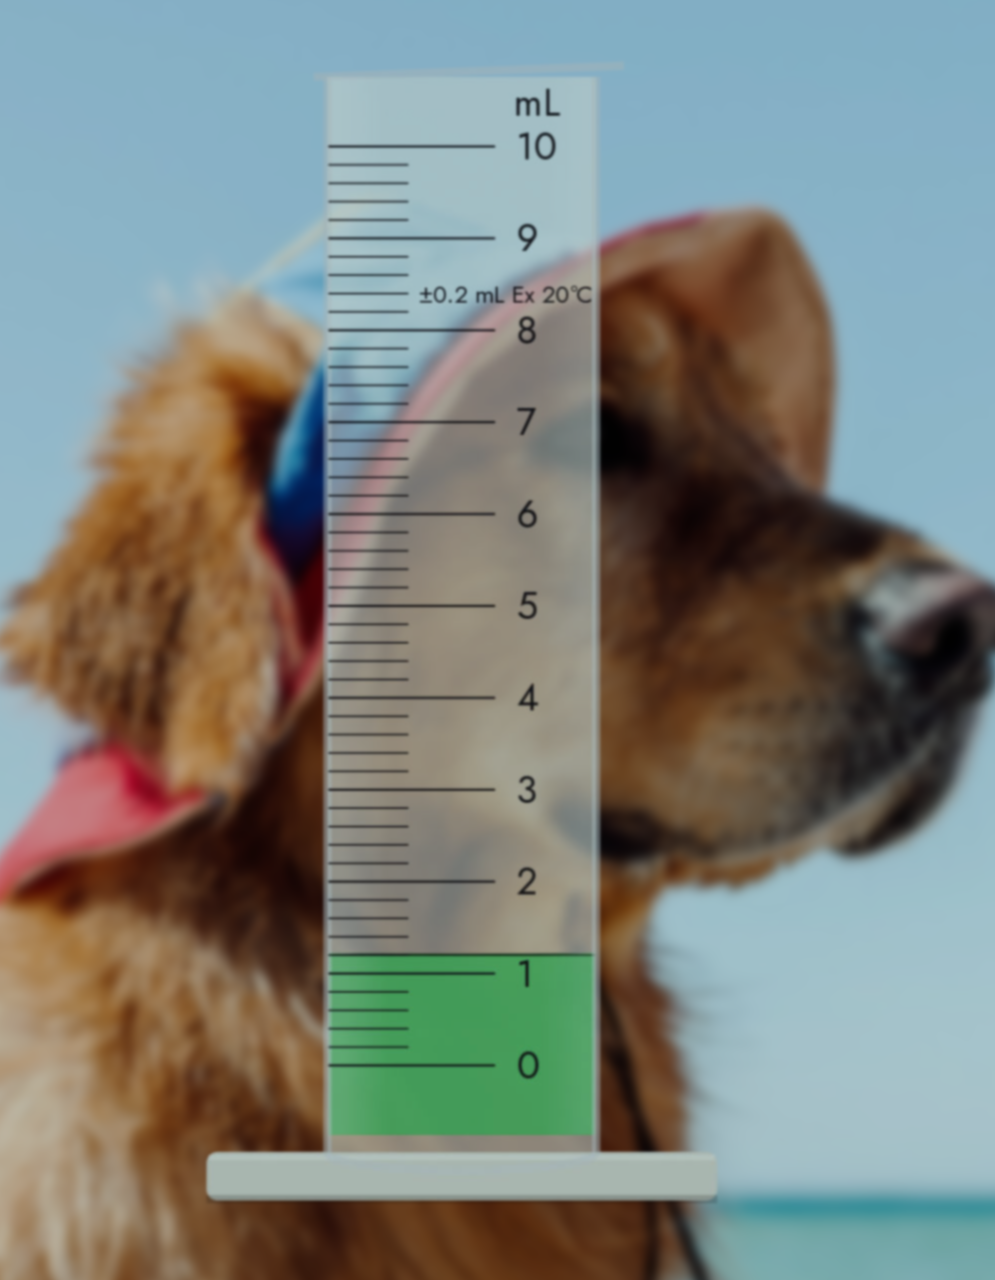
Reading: 1.2; mL
